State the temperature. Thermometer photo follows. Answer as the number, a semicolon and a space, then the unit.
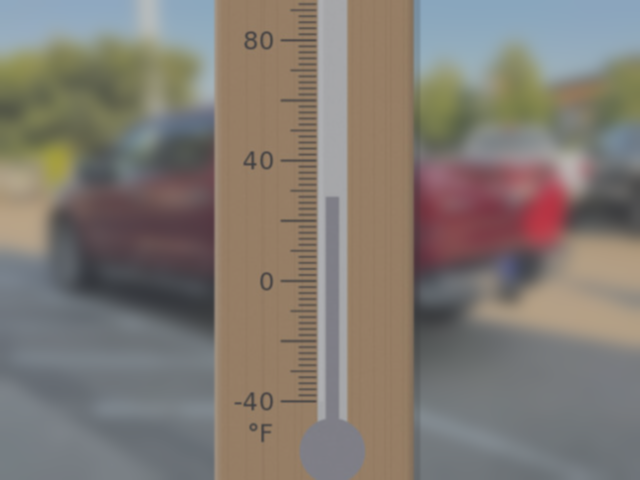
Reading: 28; °F
